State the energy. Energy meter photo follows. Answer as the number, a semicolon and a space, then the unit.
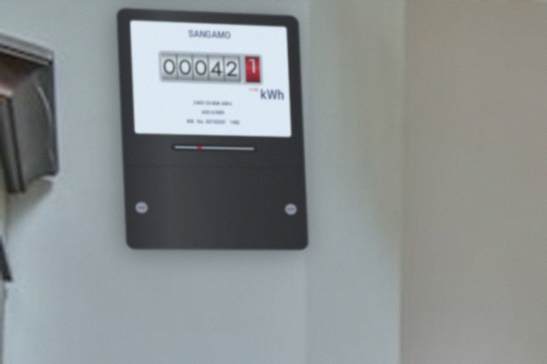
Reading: 42.1; kWh
